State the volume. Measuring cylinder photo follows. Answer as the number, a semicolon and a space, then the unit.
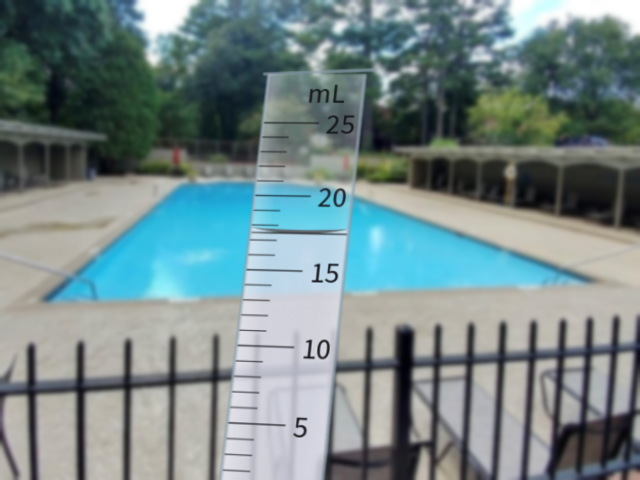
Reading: 17.5; mL
